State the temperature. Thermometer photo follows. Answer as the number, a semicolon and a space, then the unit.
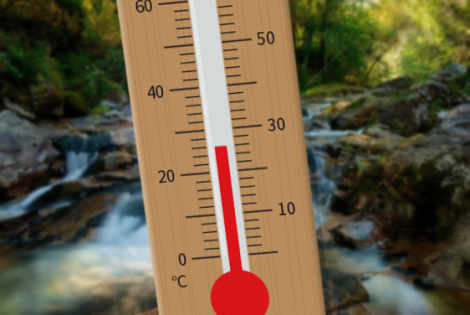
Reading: 26; °C
